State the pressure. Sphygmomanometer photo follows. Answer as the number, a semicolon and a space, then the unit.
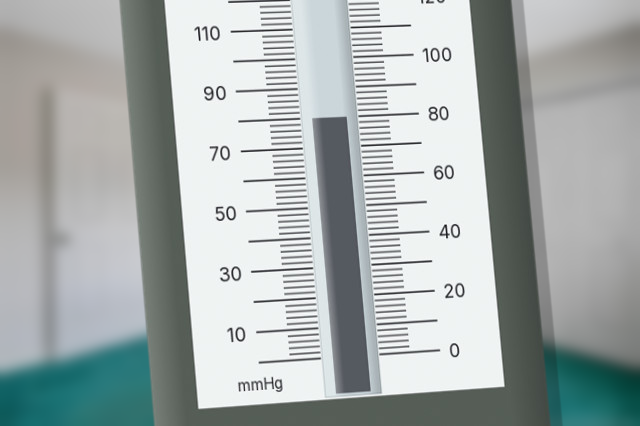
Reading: 80; mmHg
